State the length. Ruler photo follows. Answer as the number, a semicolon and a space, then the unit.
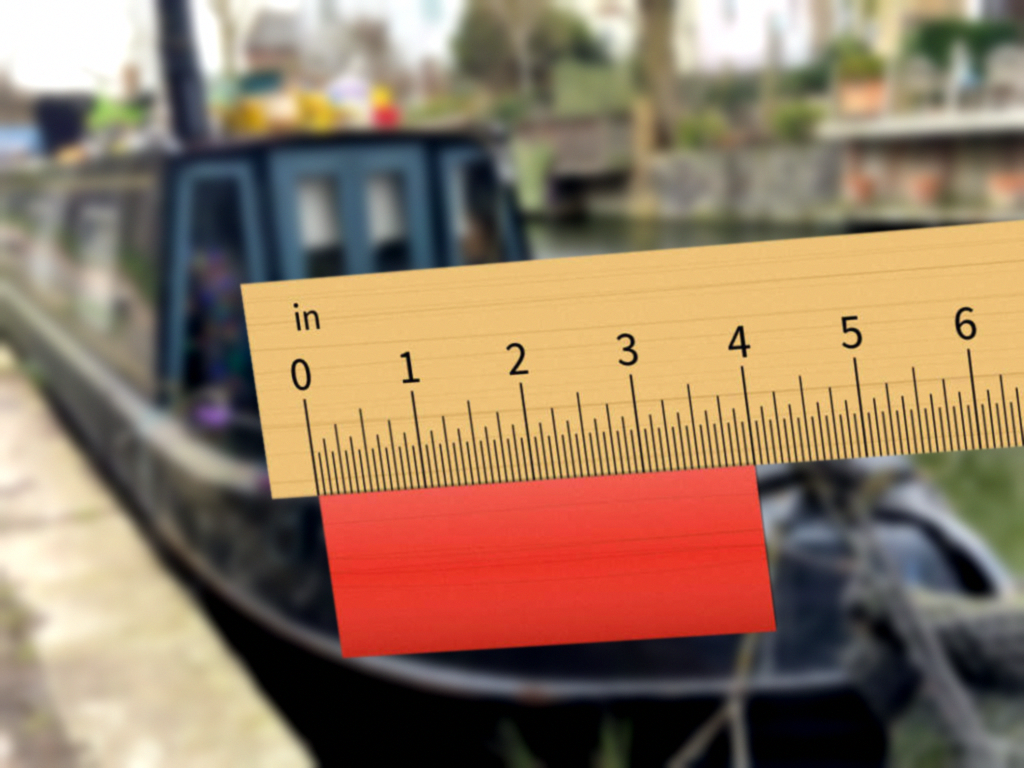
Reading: 4; in
